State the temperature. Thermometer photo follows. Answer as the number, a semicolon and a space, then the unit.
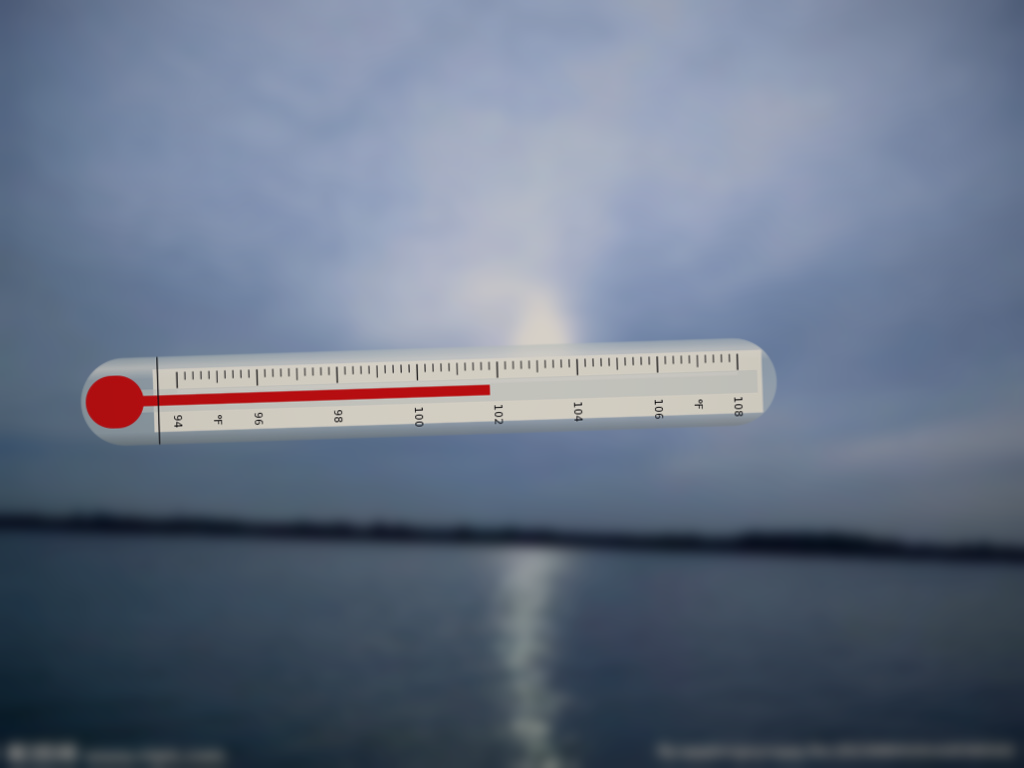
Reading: 101.8; °F
